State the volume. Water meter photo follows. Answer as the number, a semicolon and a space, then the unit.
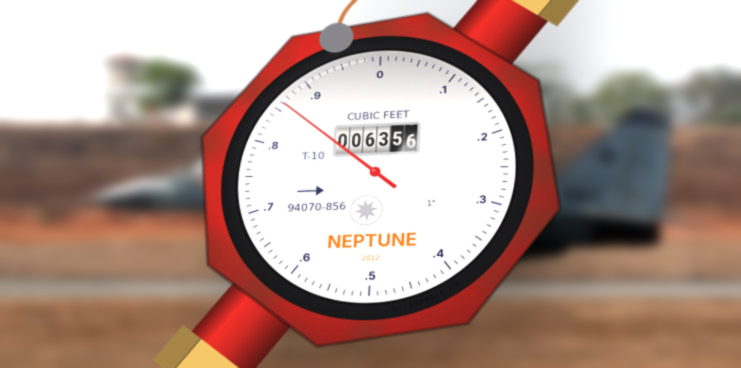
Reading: 6355.86; ft³
